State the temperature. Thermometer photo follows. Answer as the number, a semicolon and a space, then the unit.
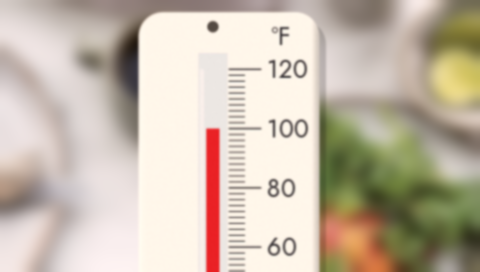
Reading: 100; °F
